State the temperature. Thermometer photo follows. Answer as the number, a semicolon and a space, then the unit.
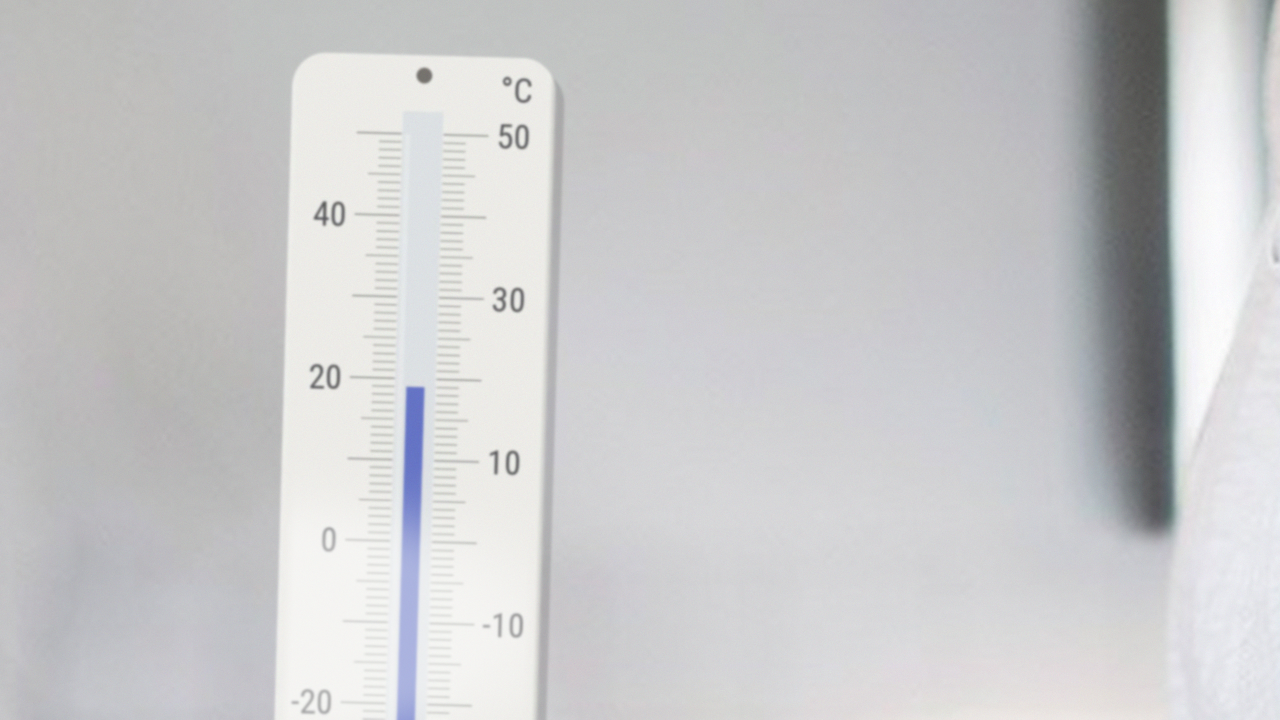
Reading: 19; °C
